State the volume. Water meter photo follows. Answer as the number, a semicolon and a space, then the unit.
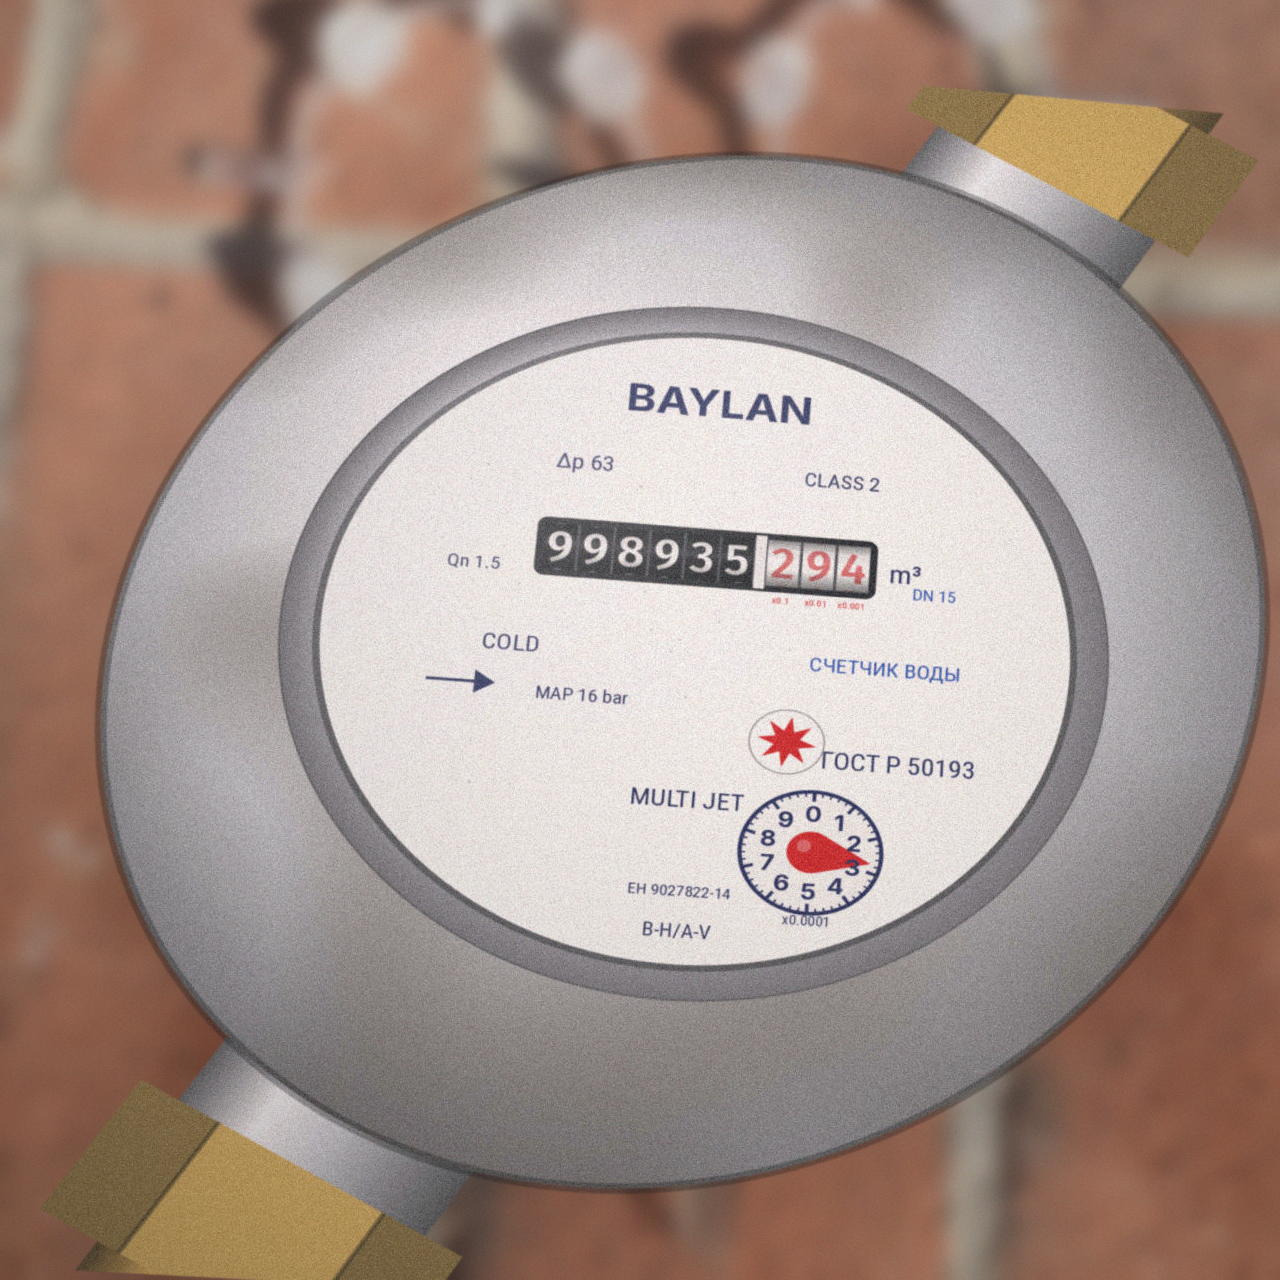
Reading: 998935.2942; m³
